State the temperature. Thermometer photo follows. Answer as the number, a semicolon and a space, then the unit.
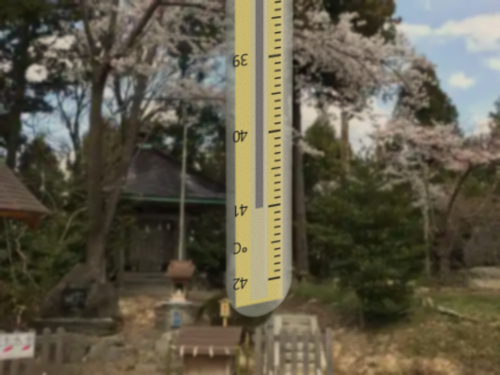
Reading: 41; °C
